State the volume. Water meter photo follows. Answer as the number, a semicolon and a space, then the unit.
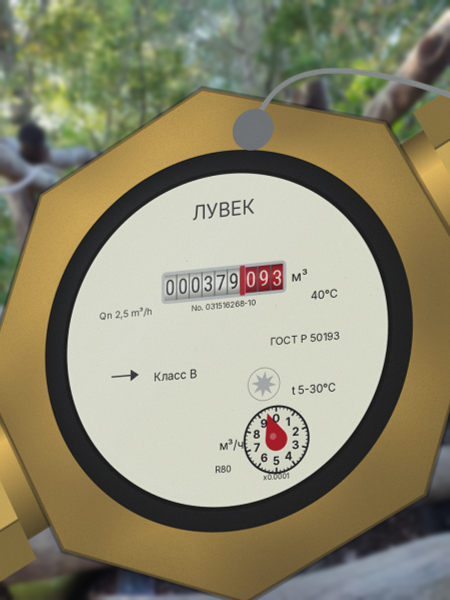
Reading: 379.0929; m³
